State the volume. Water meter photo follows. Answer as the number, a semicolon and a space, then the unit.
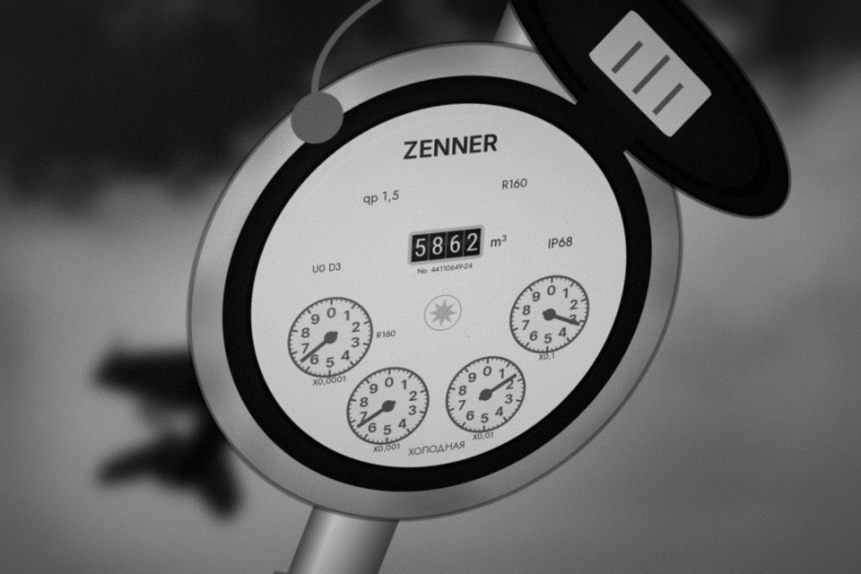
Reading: 5862.3166; m³
